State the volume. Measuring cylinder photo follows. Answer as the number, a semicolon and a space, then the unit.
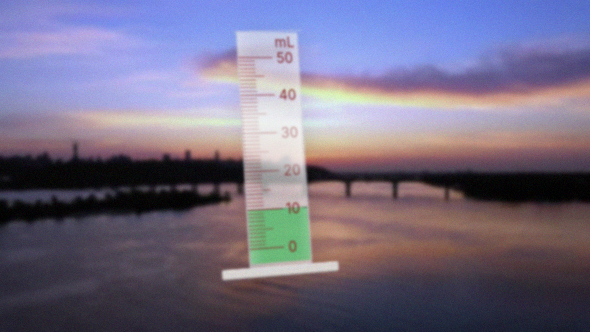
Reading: 10; mL
